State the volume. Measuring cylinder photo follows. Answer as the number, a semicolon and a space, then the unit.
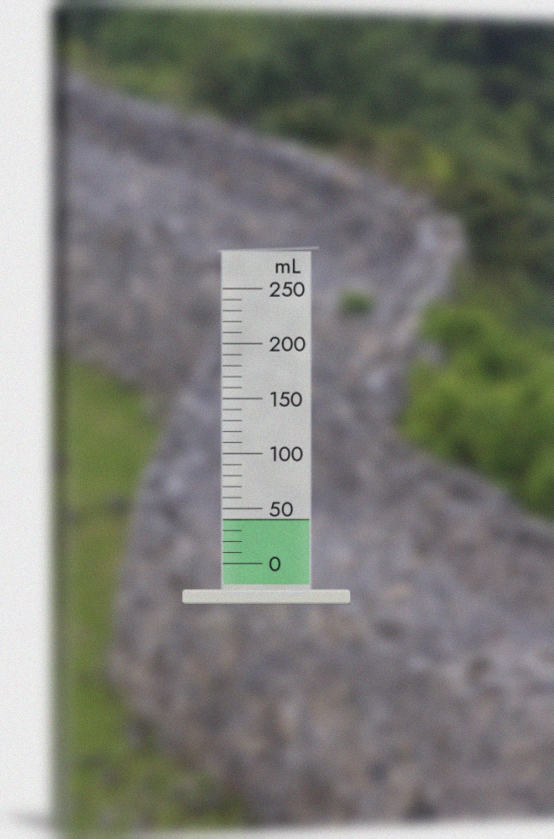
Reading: 40; mL
